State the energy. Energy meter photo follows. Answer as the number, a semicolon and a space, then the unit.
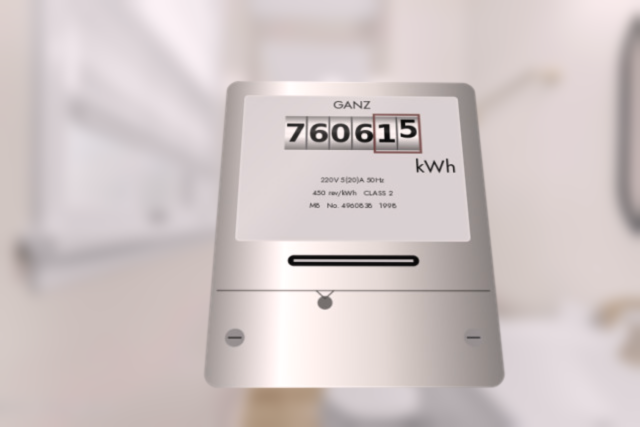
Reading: 7606.15; kWh
